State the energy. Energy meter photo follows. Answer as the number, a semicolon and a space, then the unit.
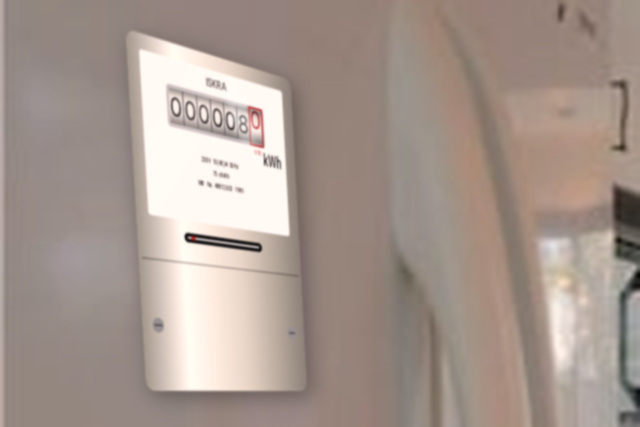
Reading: 8.0; kWh
